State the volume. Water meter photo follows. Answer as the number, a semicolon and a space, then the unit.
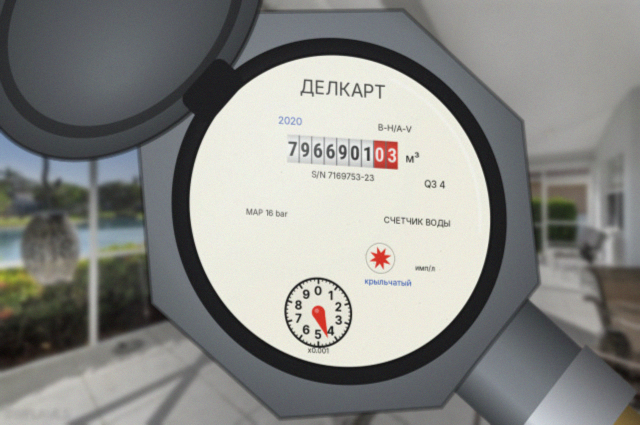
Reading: 7966901.034; m³
